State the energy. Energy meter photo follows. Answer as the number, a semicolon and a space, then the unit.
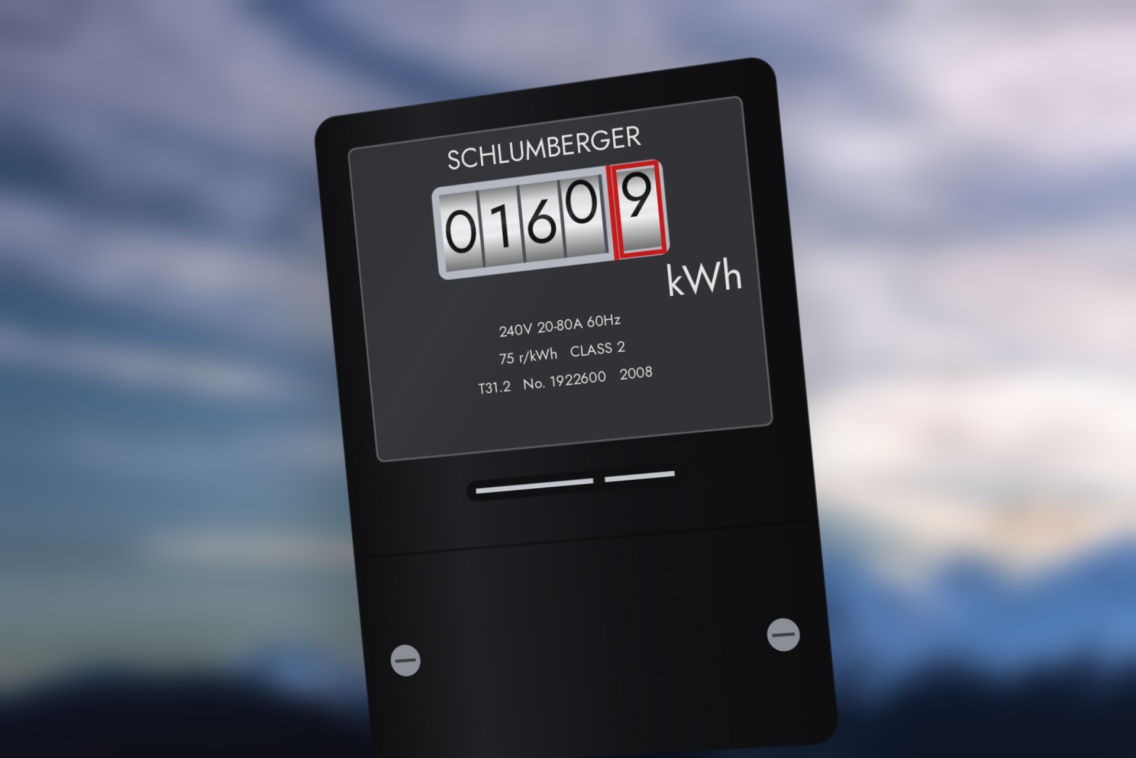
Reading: 160.9; kWh
